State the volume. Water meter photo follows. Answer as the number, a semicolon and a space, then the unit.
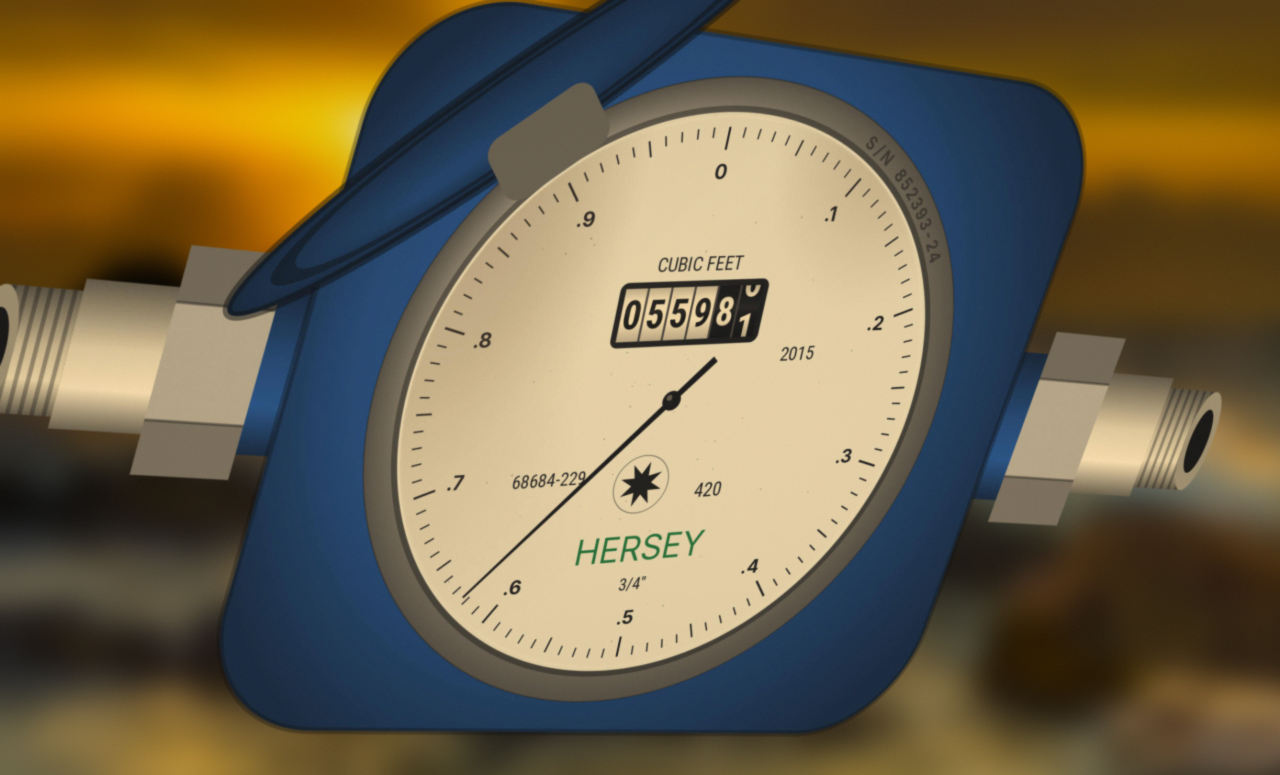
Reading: 55980.62; ft³
